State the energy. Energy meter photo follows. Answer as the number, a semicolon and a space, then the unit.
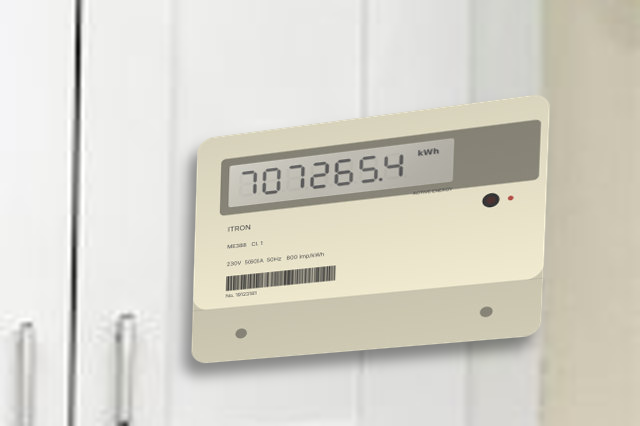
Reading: 707265.4; kWh
